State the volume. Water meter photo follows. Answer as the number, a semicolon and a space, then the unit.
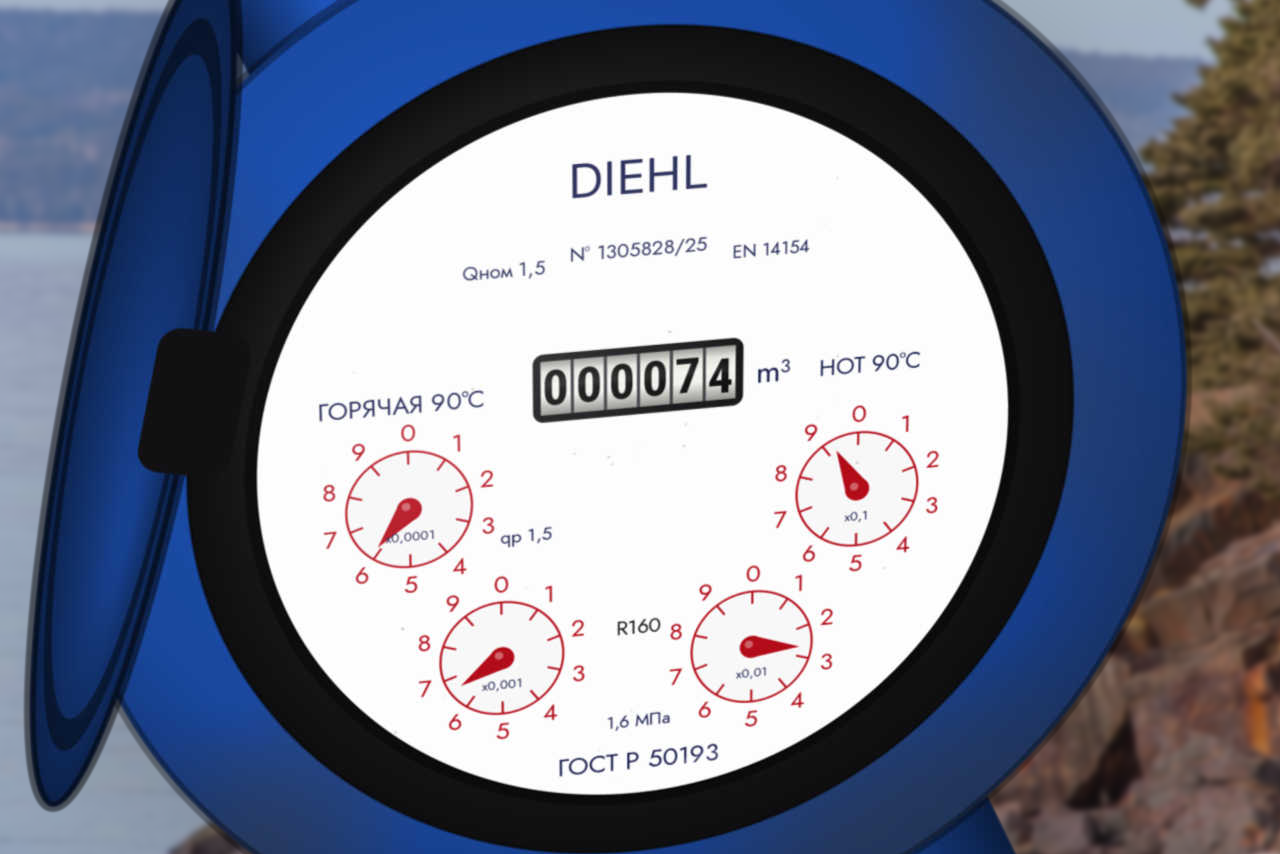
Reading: 73.9266; m³
